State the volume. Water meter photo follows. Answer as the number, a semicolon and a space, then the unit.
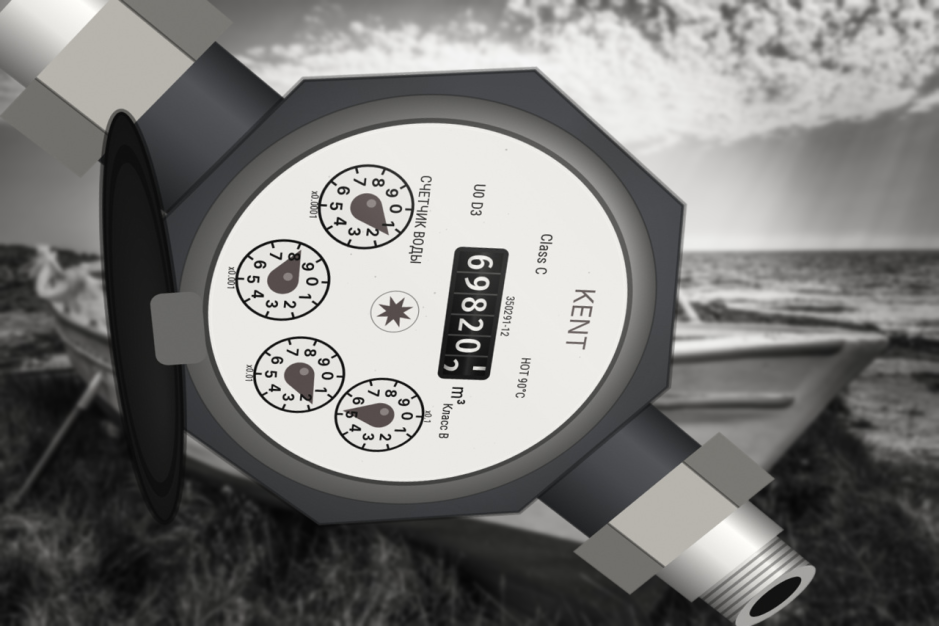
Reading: 698201.5181; m³
